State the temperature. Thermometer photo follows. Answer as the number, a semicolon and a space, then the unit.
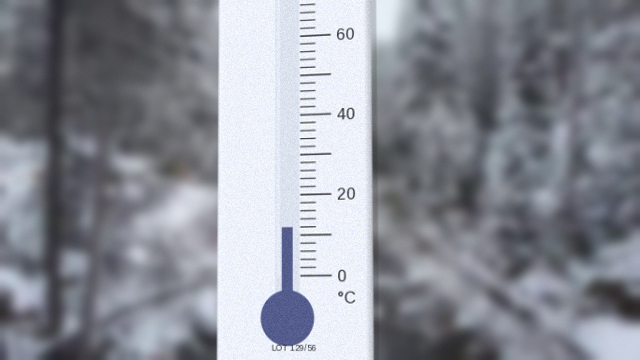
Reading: 12; °C
